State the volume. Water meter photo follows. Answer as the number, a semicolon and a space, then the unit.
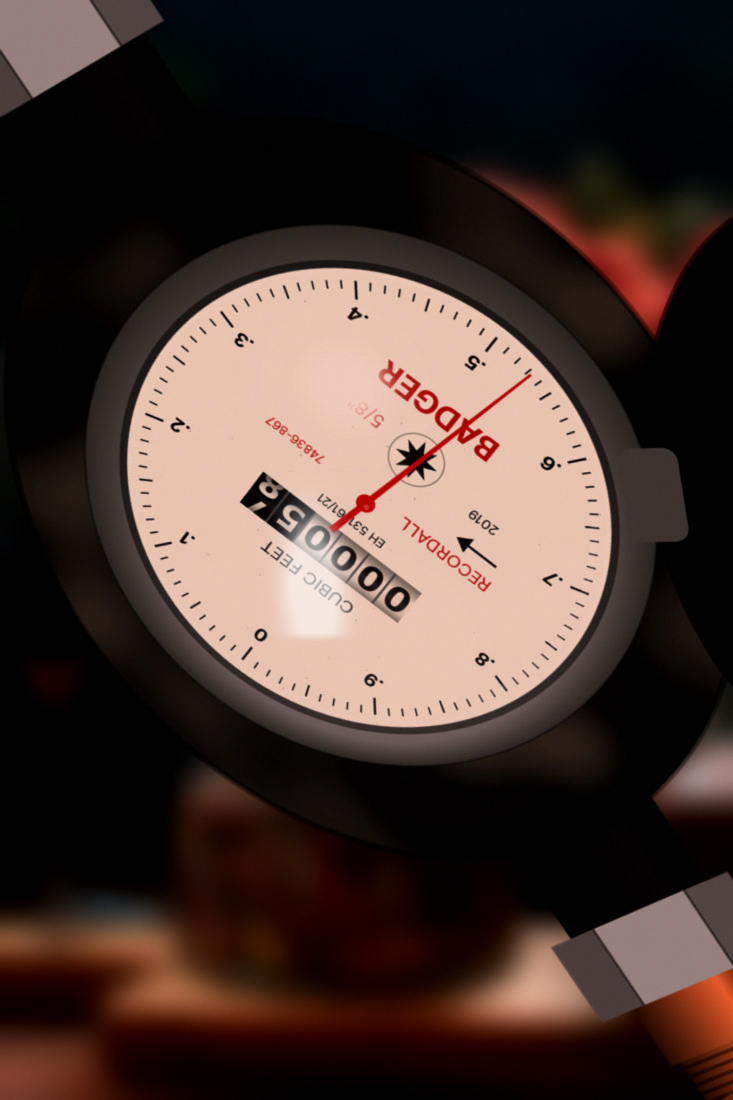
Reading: 57.53; ft³
